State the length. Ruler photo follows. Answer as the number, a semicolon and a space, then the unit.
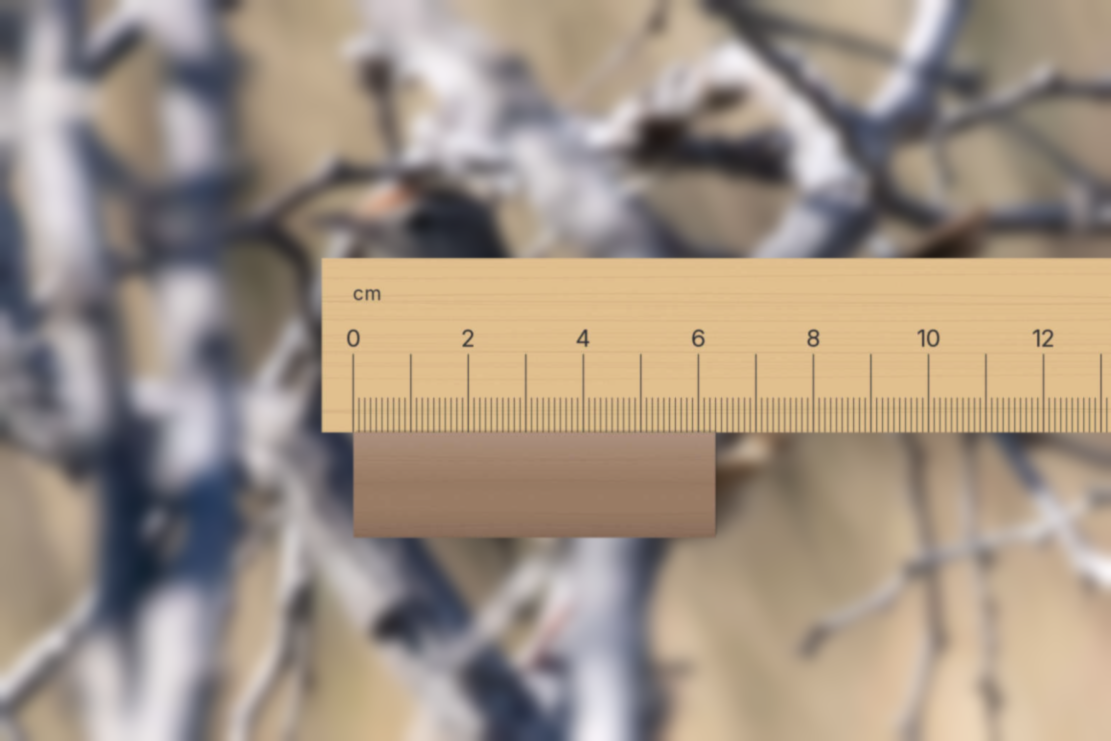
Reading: 6.3; cm
